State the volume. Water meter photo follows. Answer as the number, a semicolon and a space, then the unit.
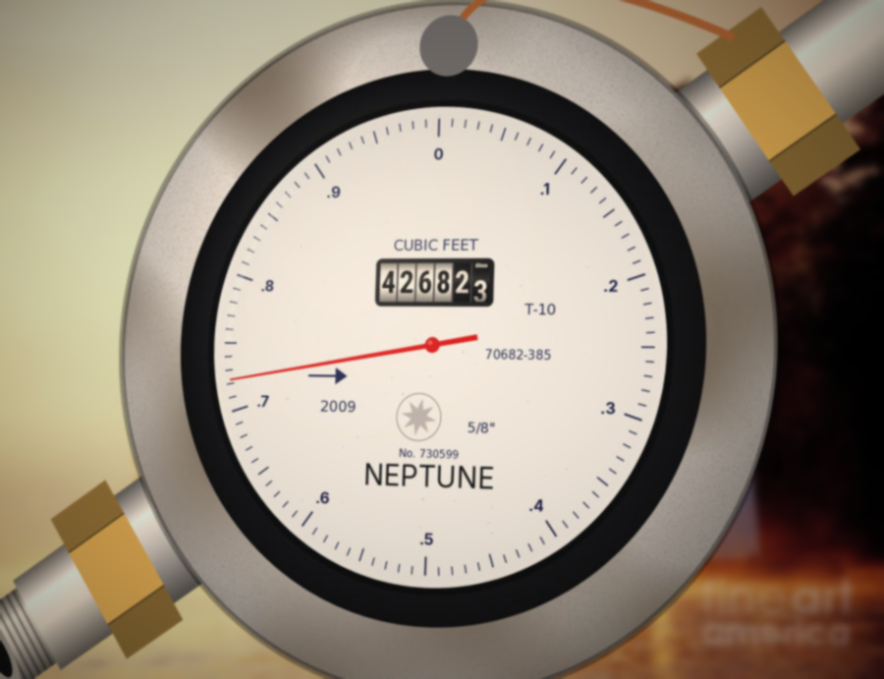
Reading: 426822.72; ft³
